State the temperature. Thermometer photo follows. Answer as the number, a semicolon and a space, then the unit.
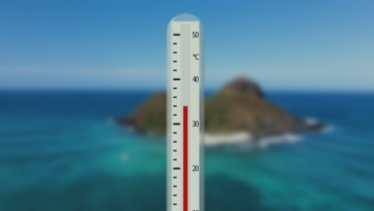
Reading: 34; °C
